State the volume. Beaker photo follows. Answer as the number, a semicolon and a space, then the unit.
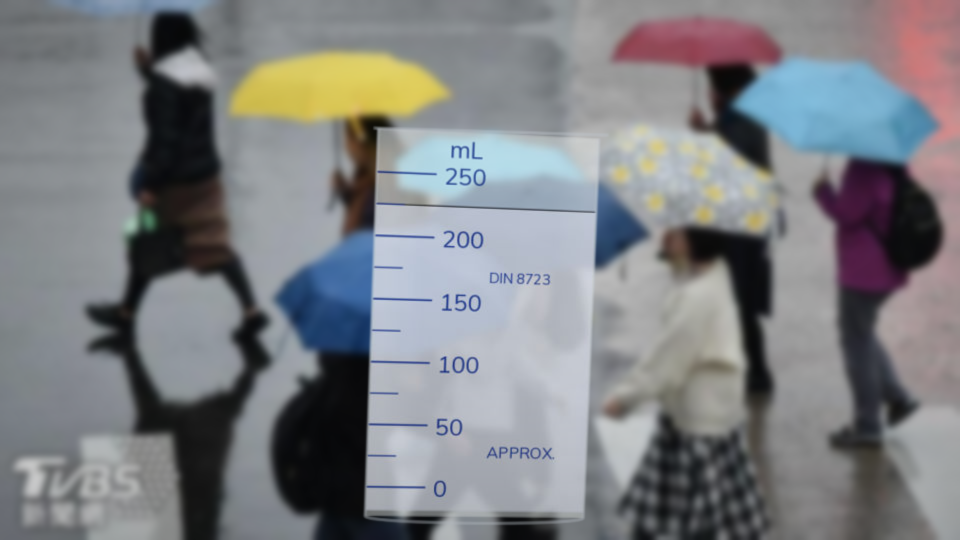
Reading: 225; mL
